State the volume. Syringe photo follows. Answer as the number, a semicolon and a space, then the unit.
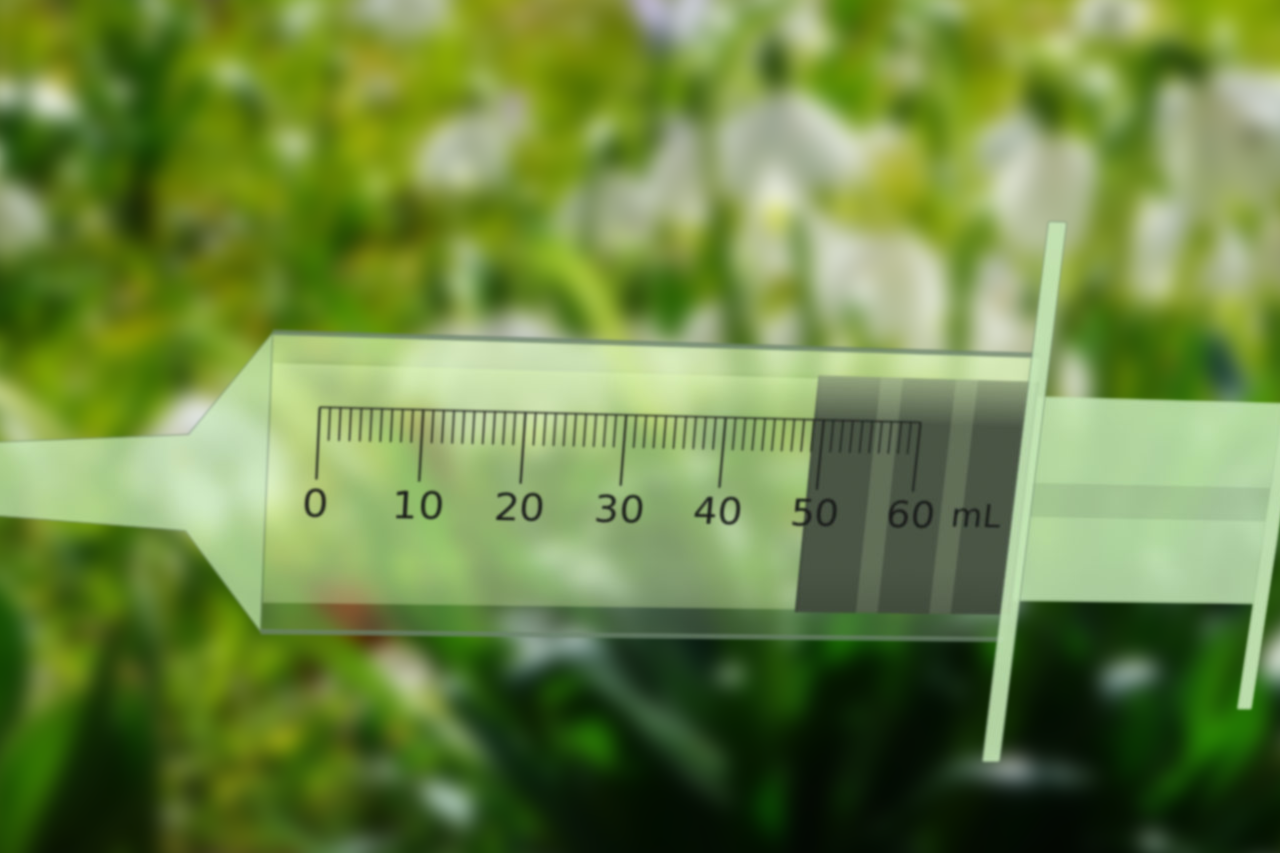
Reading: 49; mL
